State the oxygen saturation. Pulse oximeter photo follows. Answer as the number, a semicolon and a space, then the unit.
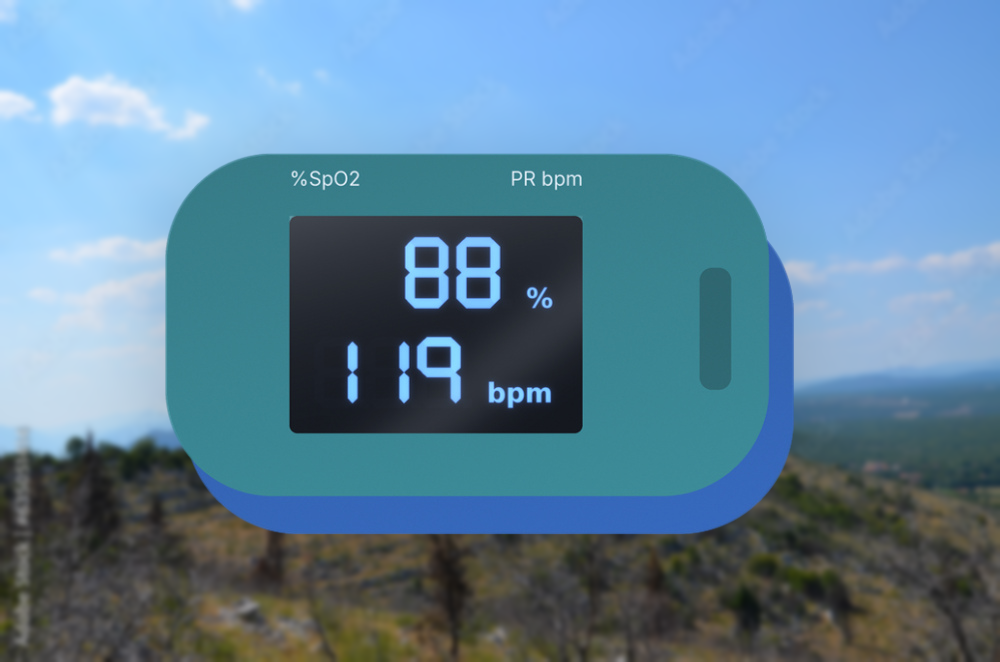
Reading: 88; %
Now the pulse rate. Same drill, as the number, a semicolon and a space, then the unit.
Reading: 119; bpm
